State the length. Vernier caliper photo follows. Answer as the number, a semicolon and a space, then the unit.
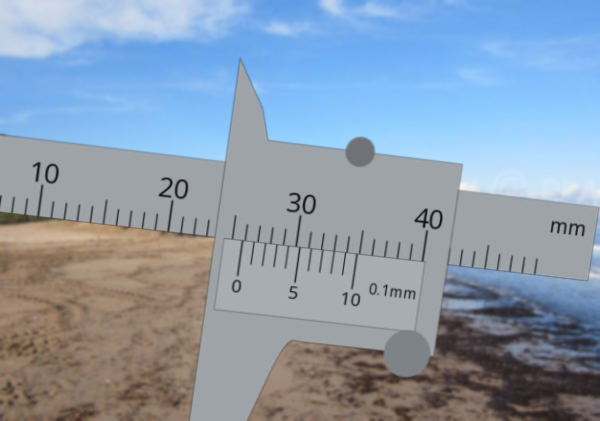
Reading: 25.8; mm
